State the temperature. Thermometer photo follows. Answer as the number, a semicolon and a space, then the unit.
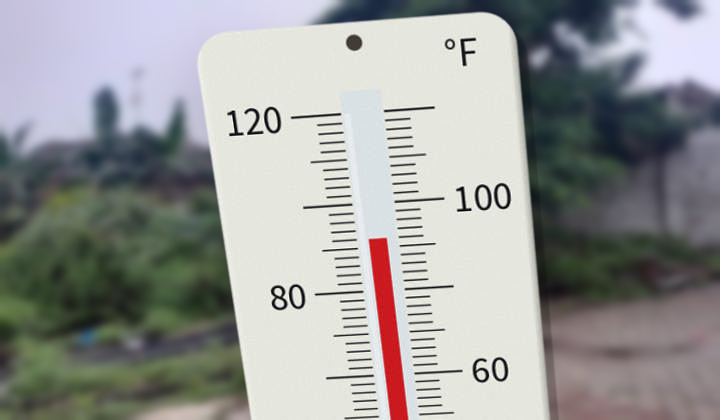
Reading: 92; °F
